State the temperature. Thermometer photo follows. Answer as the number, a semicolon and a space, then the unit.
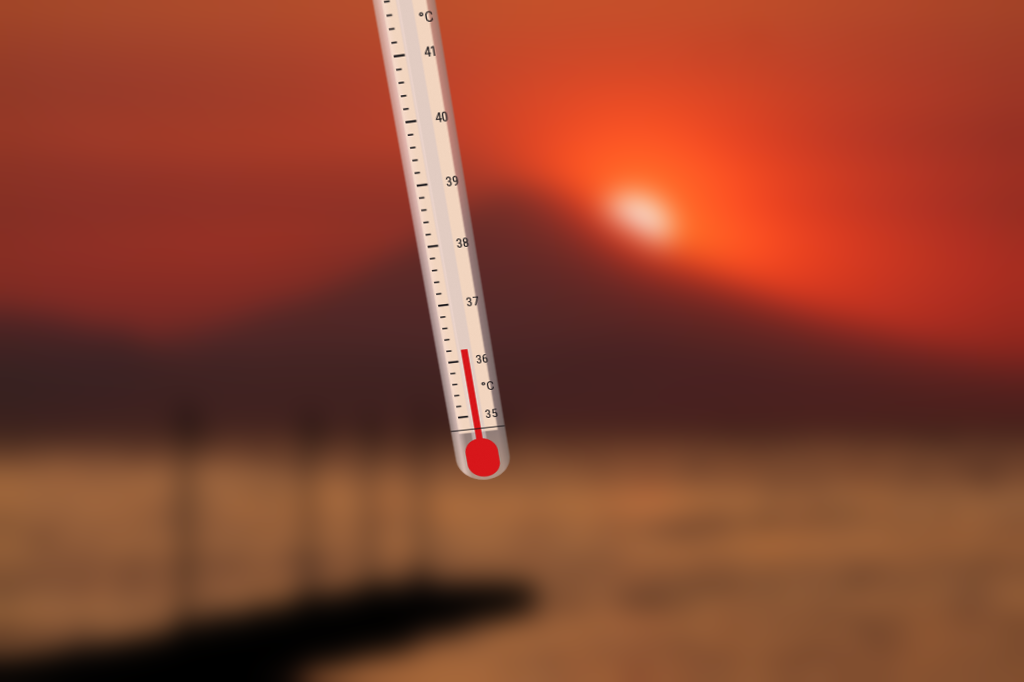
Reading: 36.2; °C
